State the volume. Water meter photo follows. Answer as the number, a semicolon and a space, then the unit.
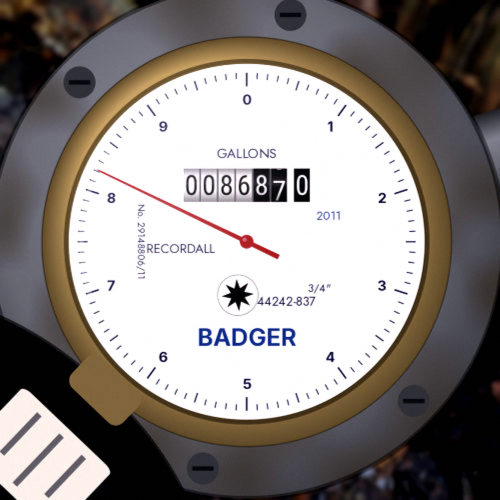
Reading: 86868.2; gal
